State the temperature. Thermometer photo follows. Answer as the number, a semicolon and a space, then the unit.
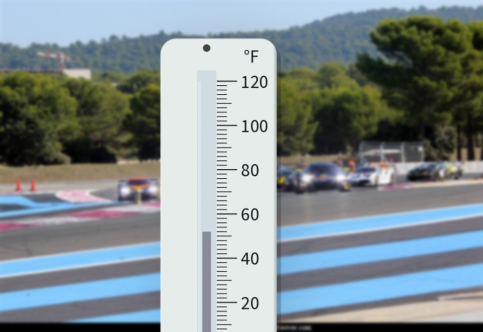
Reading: 52; °F
